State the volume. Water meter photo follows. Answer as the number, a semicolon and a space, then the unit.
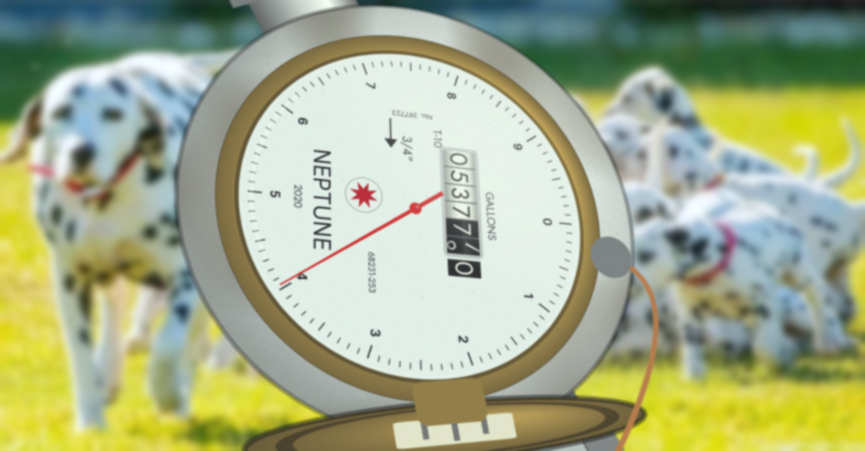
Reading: 537774.0; gal
